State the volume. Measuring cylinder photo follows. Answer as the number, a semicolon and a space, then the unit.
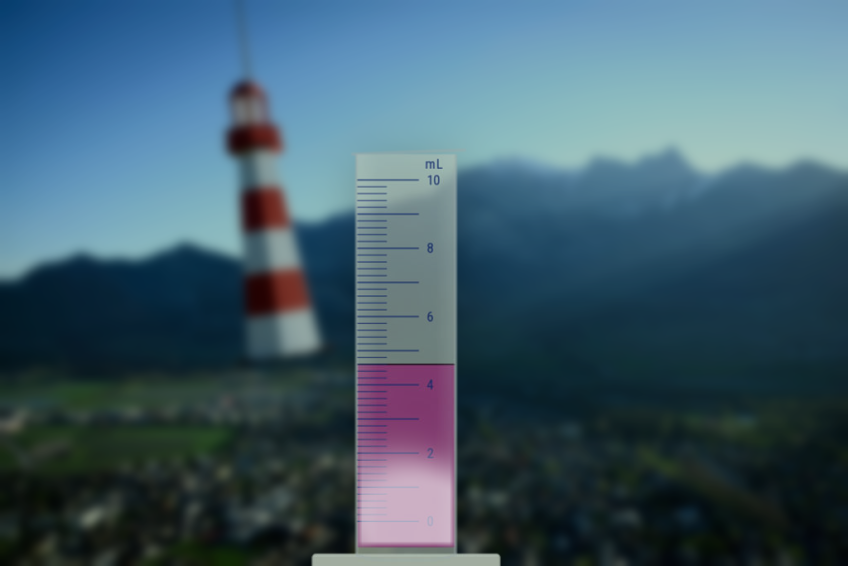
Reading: 4.6; mL
